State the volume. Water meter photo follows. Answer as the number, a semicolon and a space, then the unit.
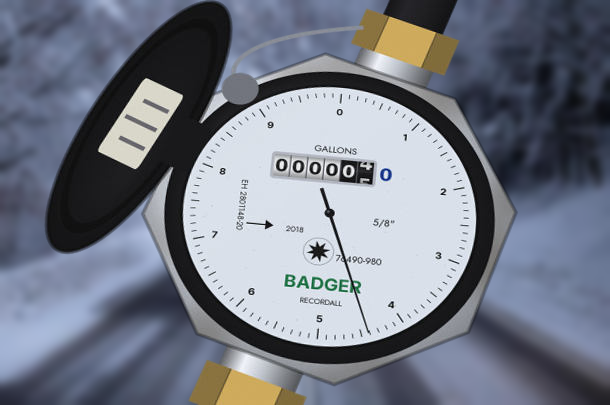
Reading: 44.4; gal
